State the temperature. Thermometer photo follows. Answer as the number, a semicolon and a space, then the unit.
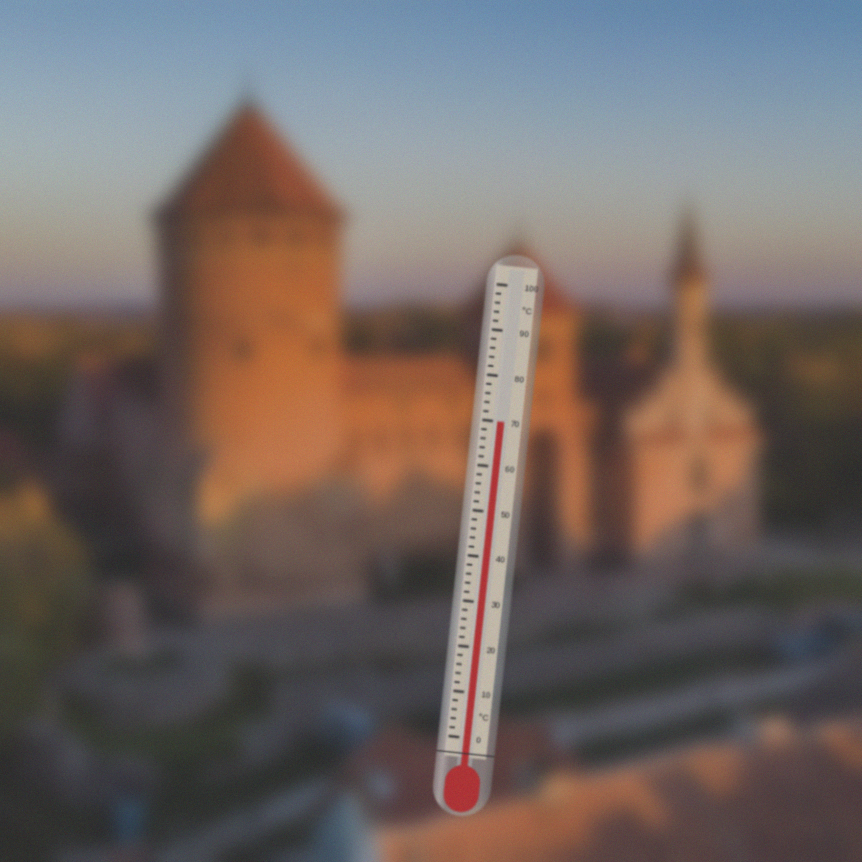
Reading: 70; °C
